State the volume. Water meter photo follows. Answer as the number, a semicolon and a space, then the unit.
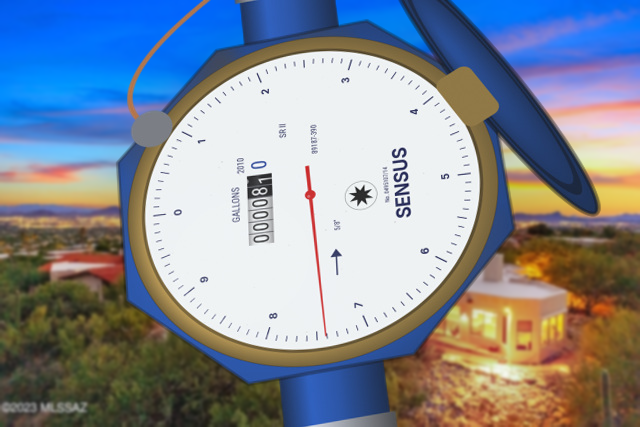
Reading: 807.4; gal
